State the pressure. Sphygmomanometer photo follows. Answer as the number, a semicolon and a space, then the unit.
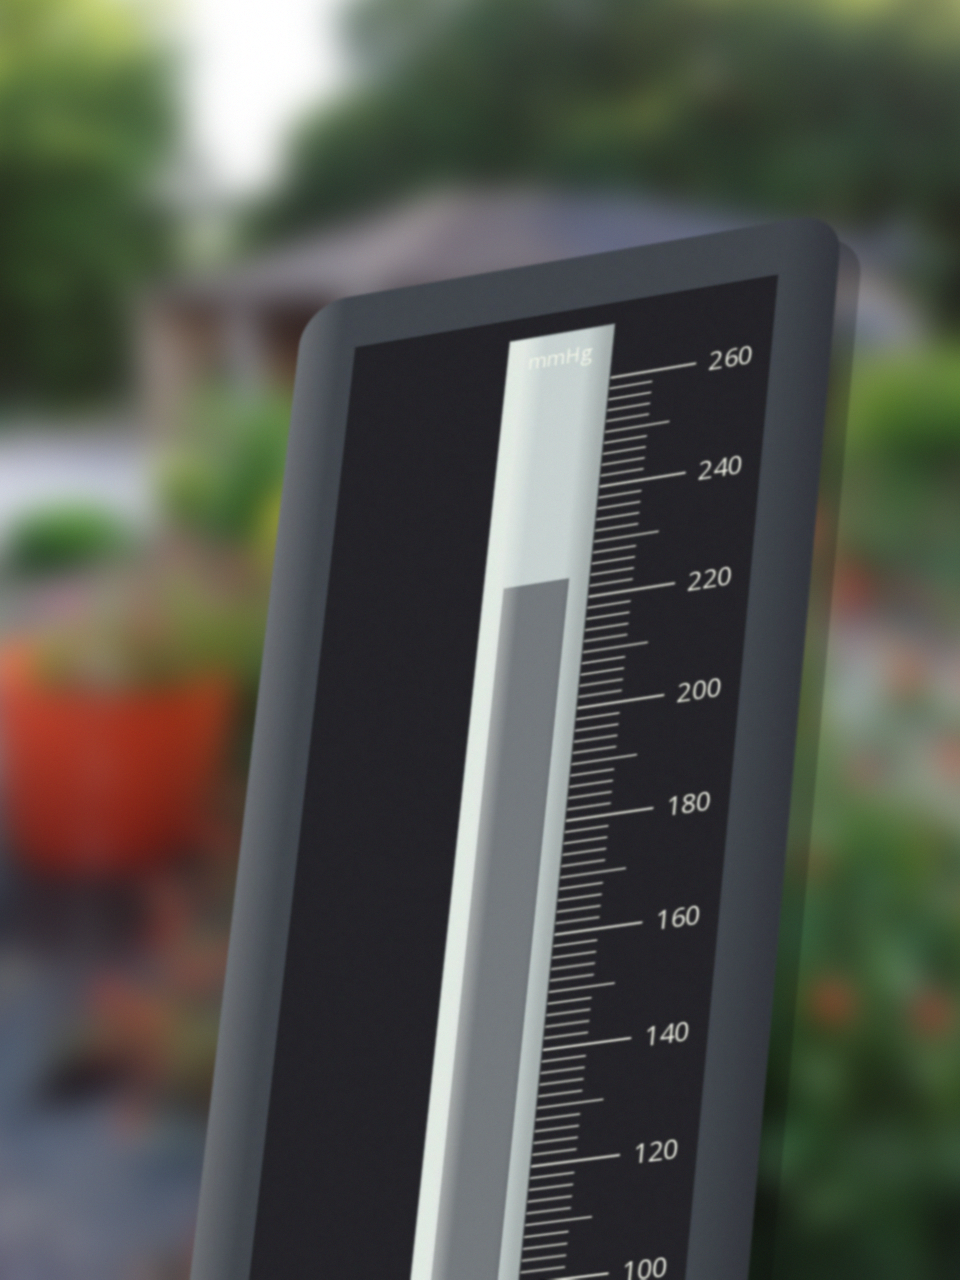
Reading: 224; mmHg
